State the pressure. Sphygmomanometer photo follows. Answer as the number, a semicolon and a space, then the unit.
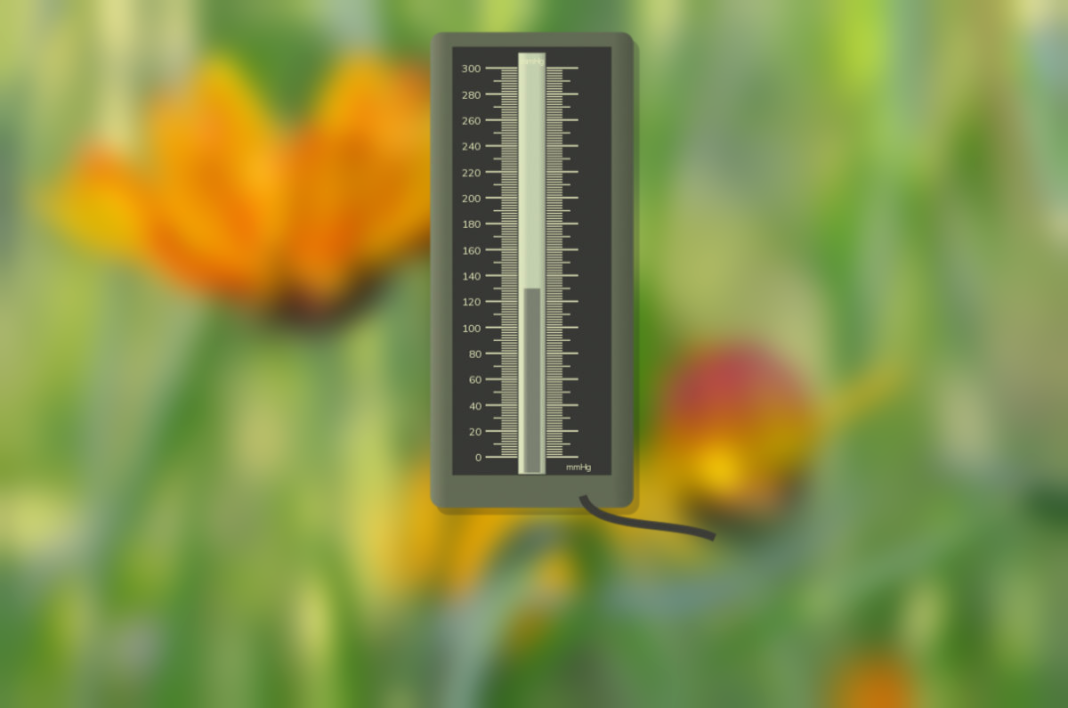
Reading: 130; mmHg
